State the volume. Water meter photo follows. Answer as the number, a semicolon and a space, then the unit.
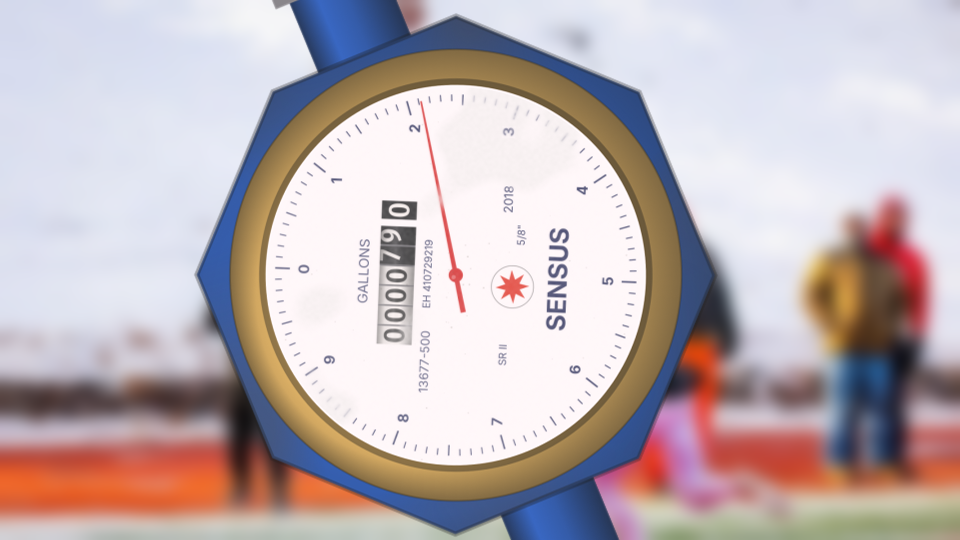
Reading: 792.1; gal
